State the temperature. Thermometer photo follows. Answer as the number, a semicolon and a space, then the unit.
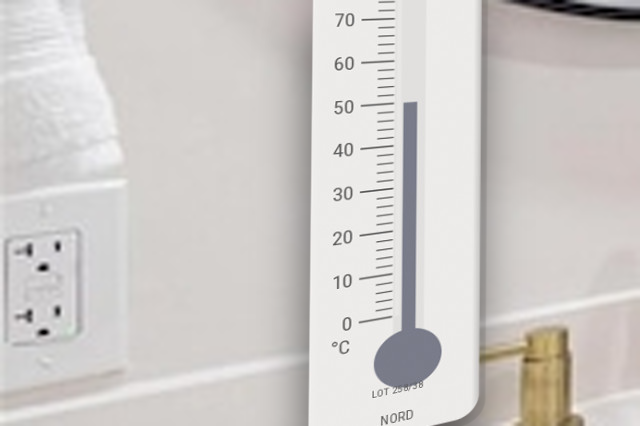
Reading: 50; °C
